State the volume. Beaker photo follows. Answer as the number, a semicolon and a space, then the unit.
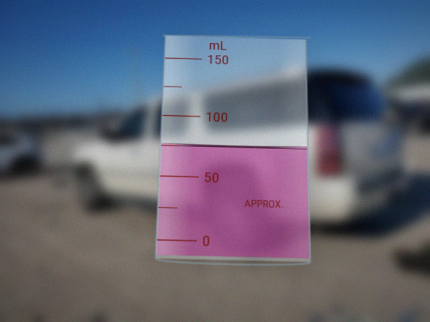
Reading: 75; mL
